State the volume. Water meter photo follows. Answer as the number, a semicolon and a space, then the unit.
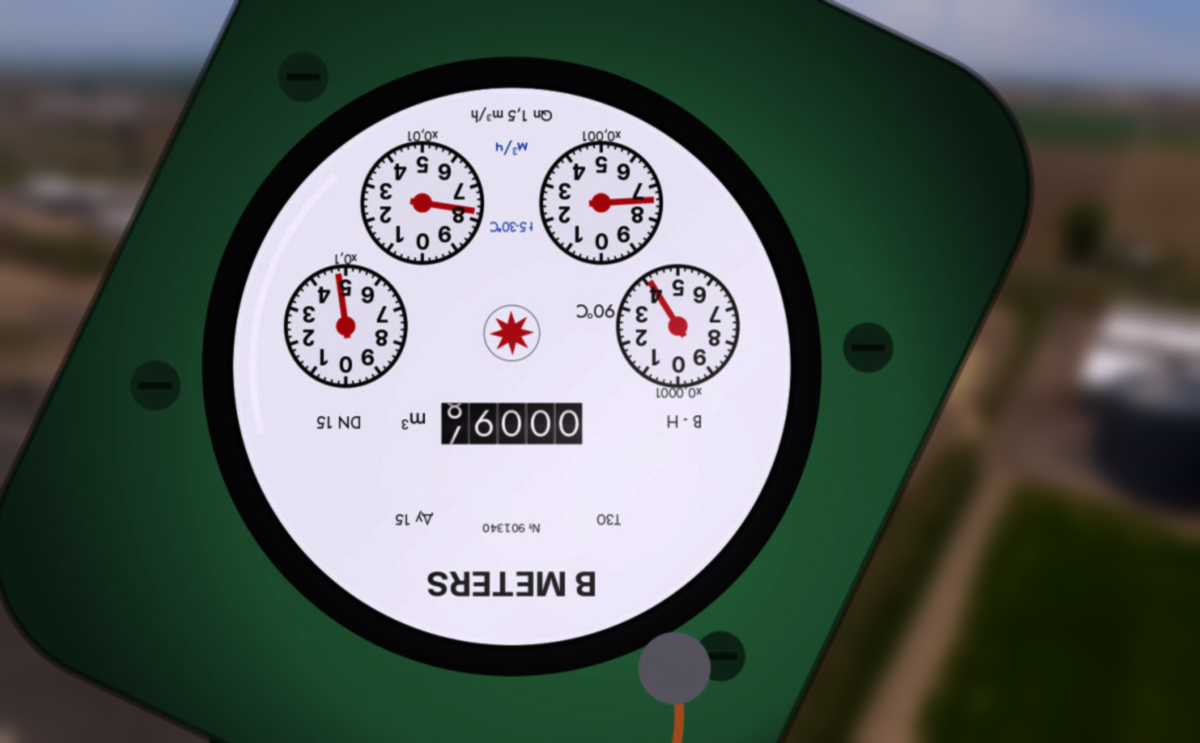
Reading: 97.4774; m³
